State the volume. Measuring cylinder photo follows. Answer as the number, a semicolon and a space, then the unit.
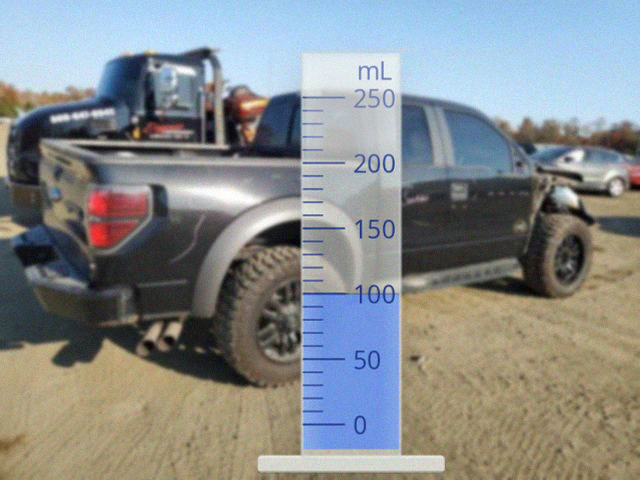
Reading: 100; mL
